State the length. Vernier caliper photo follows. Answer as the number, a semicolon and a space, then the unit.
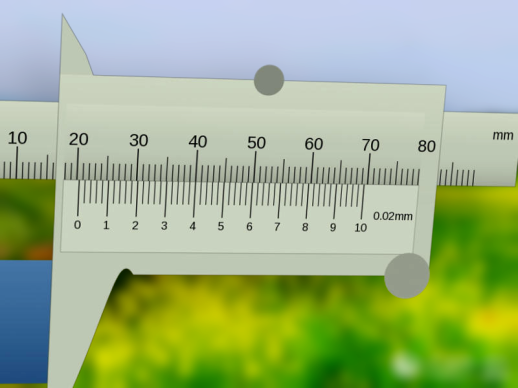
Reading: 20.4; mm
